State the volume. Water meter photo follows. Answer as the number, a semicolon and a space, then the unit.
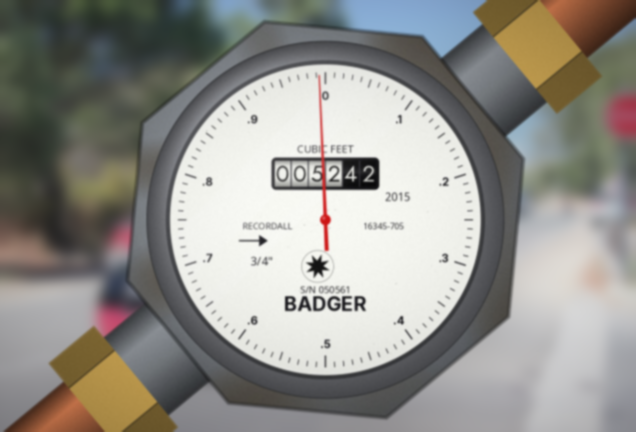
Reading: 5241.99; ft³
